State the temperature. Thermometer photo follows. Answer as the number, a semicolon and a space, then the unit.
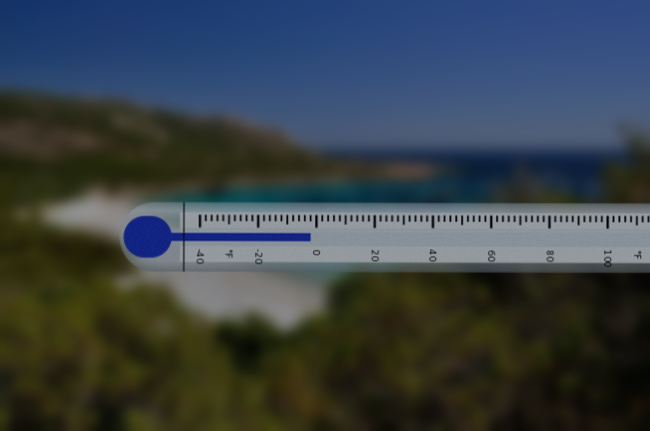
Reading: -2; °F
